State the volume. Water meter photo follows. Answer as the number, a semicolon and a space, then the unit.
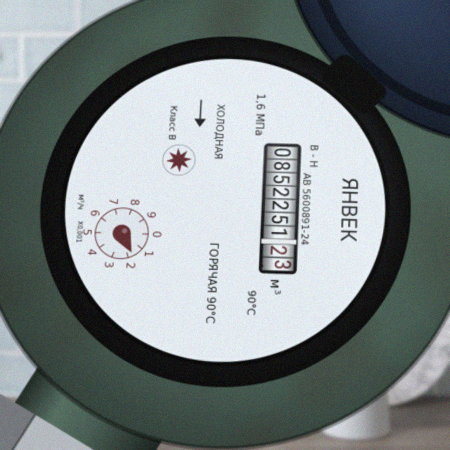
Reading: 852251.231; m³
